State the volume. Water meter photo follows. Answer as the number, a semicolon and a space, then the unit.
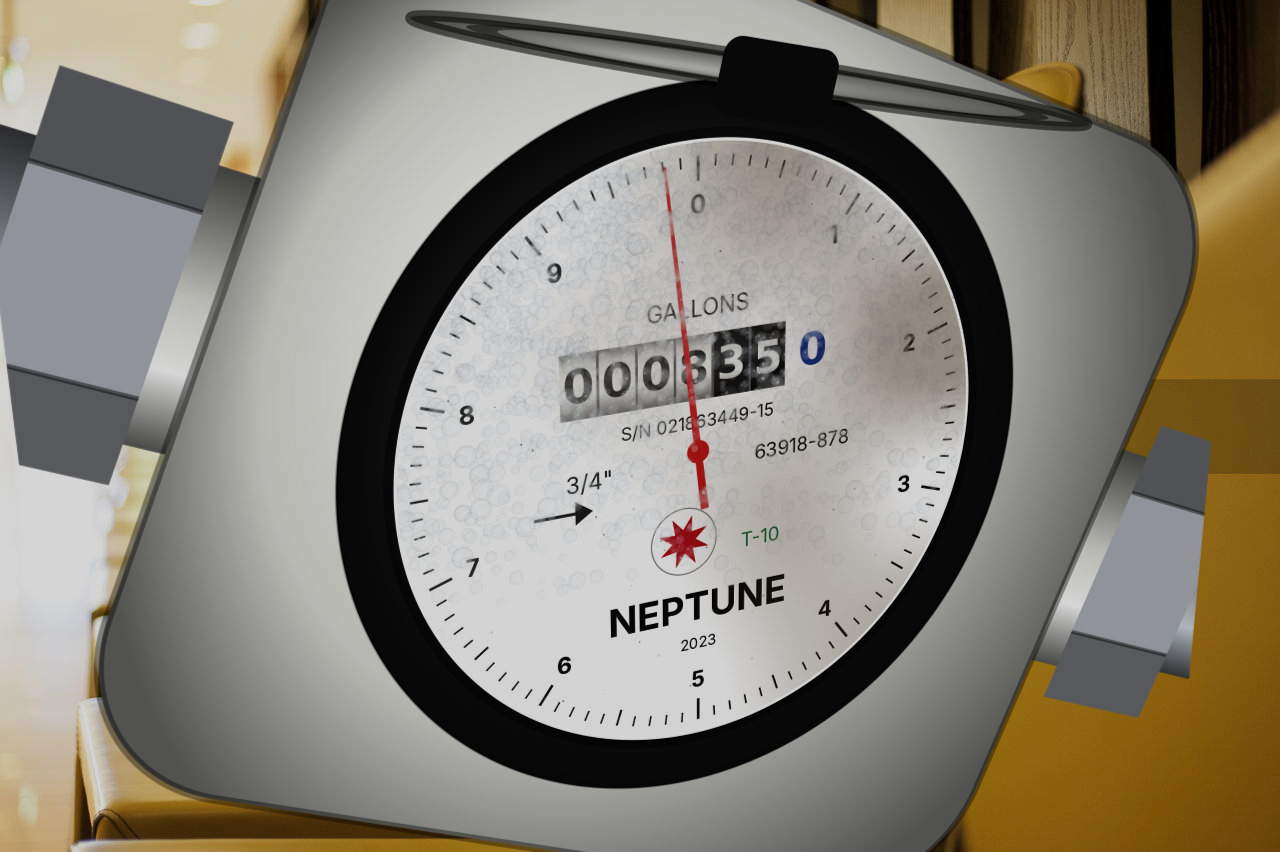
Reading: 8349.8; gal
